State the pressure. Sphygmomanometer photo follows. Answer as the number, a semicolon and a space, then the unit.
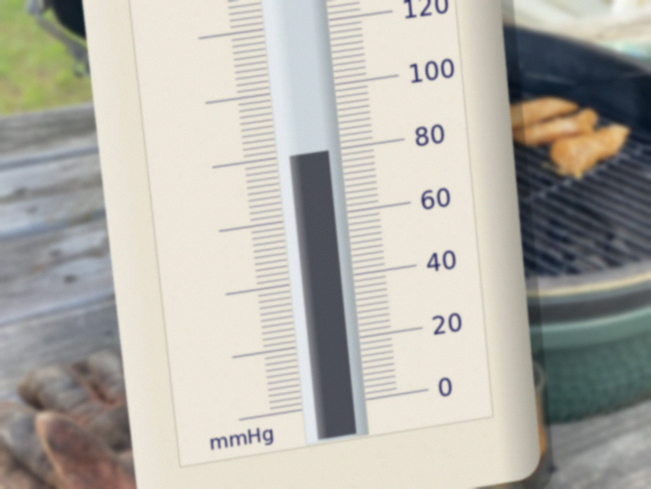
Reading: 80; mmHg
